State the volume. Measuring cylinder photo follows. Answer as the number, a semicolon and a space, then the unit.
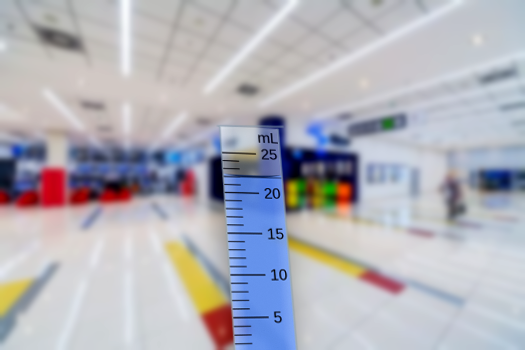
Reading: 22; mL
